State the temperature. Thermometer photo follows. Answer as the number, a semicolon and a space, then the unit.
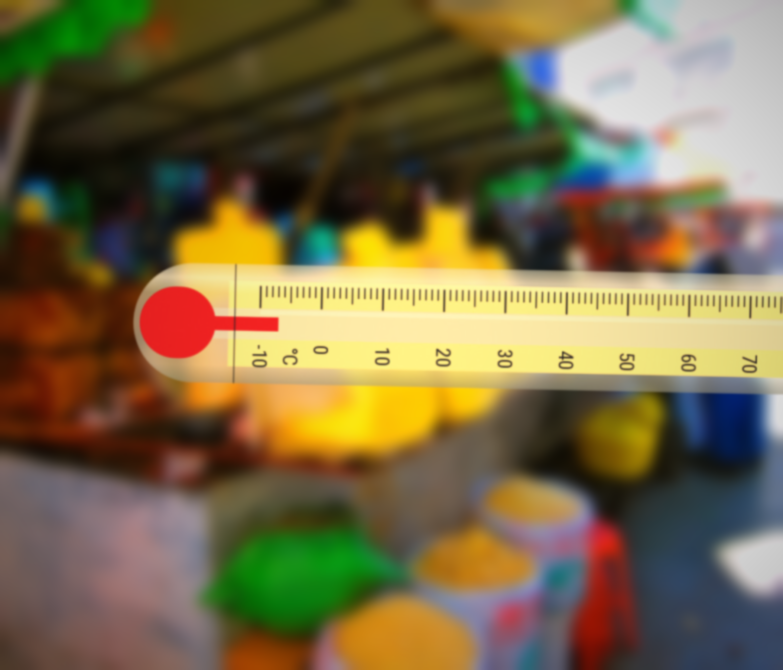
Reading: -7; °C
